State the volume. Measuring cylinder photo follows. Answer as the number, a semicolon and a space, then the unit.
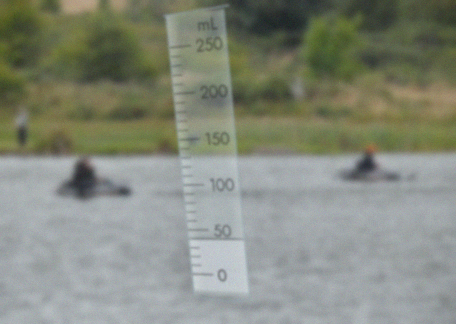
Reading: 40; mL
